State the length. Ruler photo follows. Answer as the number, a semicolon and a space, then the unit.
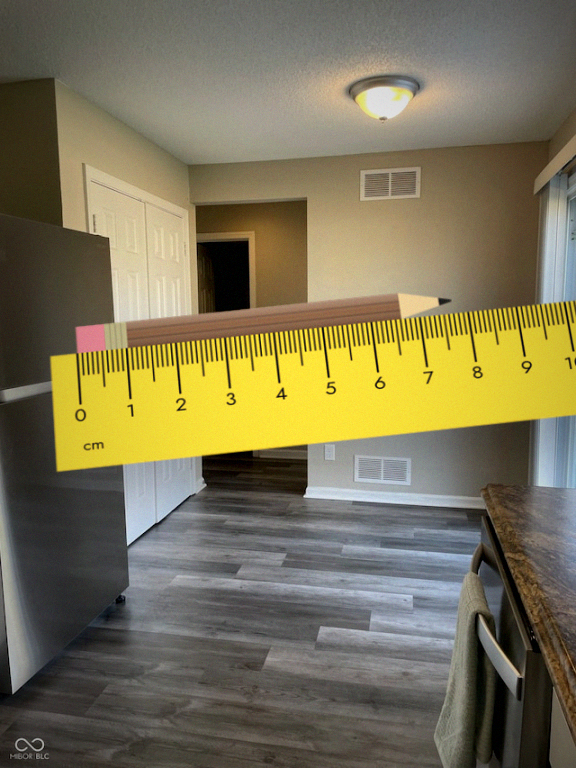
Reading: 7.7; cm
